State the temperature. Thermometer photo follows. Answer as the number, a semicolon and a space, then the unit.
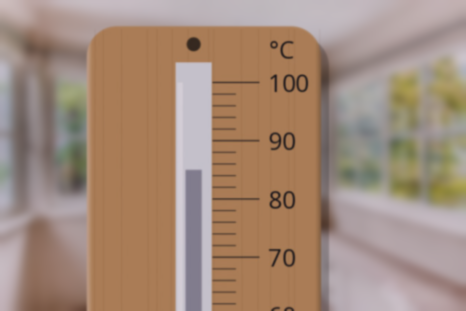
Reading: 85; °C
